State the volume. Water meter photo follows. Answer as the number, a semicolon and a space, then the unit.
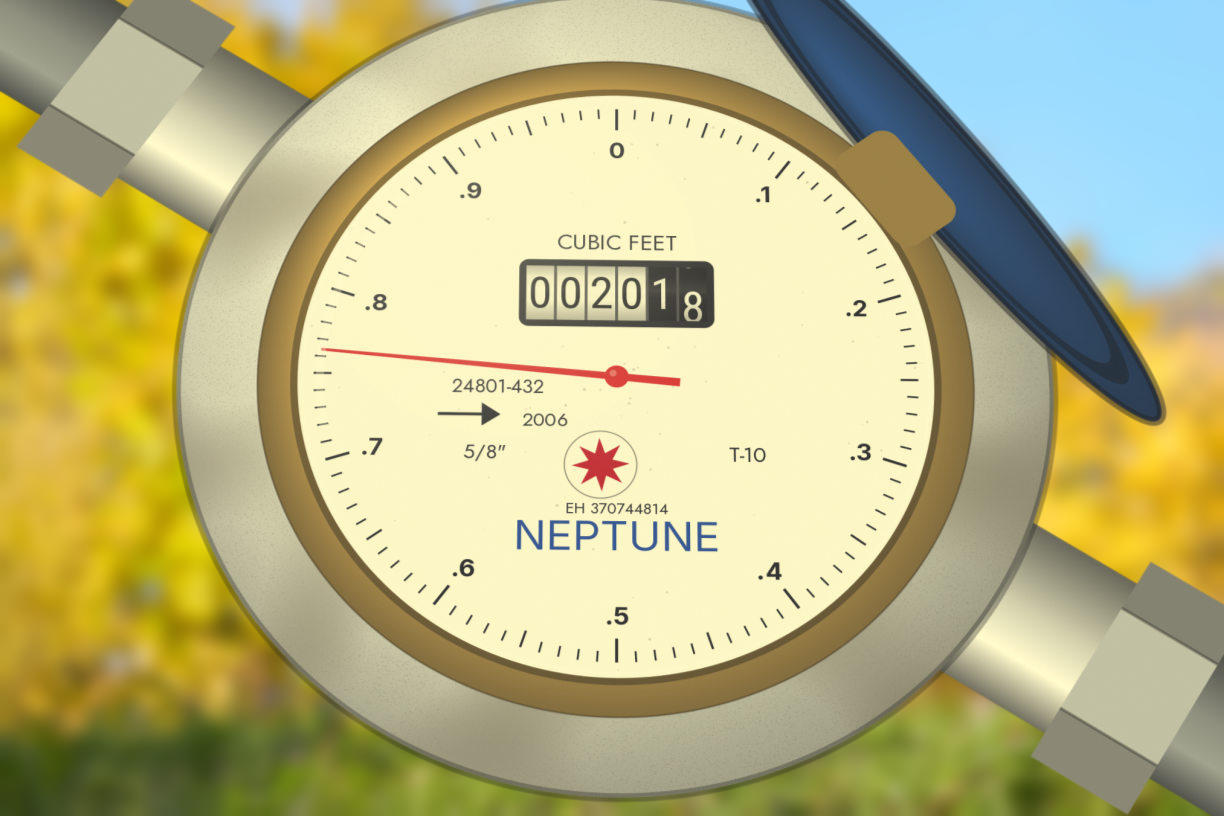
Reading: 2017.76; ft³
